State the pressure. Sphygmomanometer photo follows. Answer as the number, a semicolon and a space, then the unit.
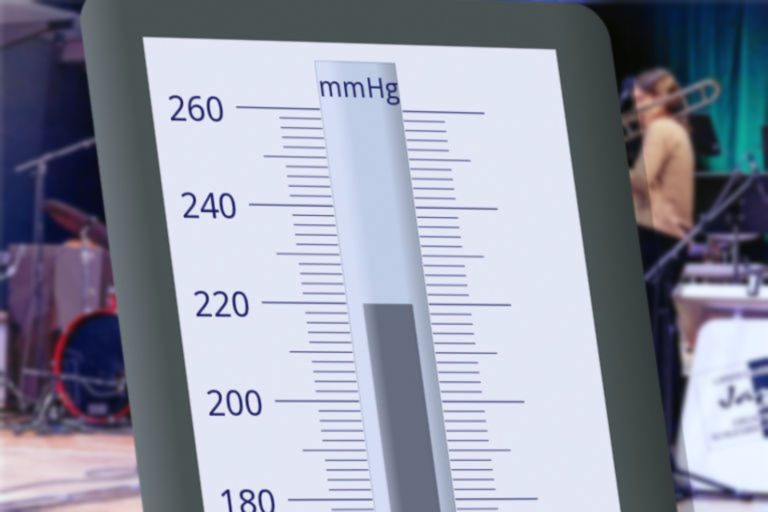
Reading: 220; mmHg
